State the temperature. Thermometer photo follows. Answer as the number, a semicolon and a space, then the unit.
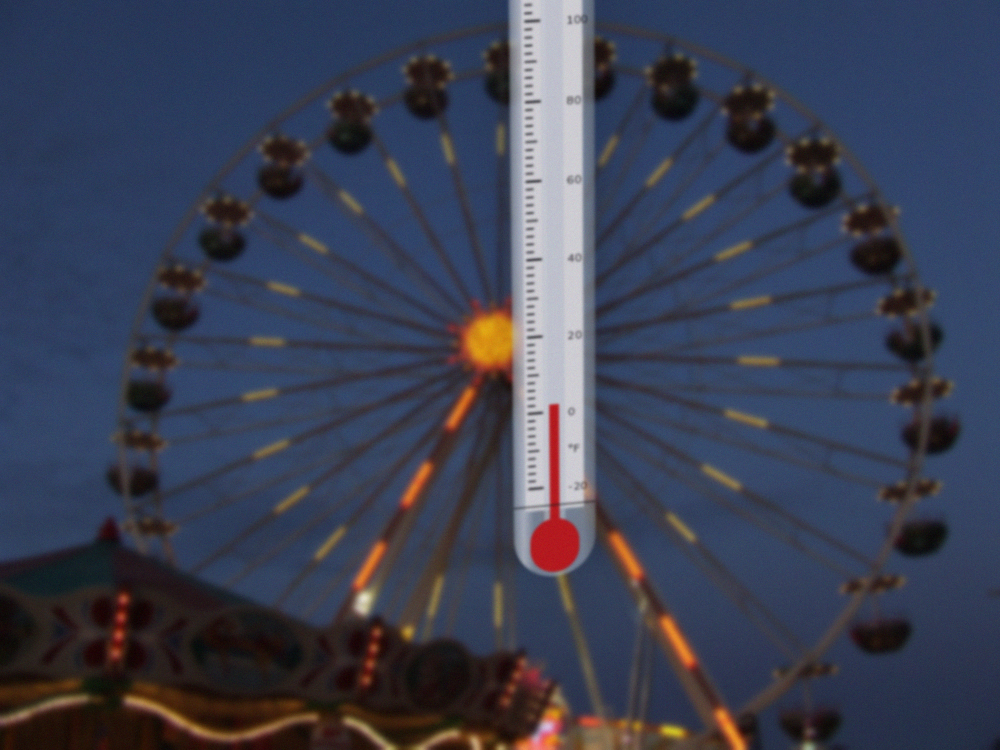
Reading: 2; °F
